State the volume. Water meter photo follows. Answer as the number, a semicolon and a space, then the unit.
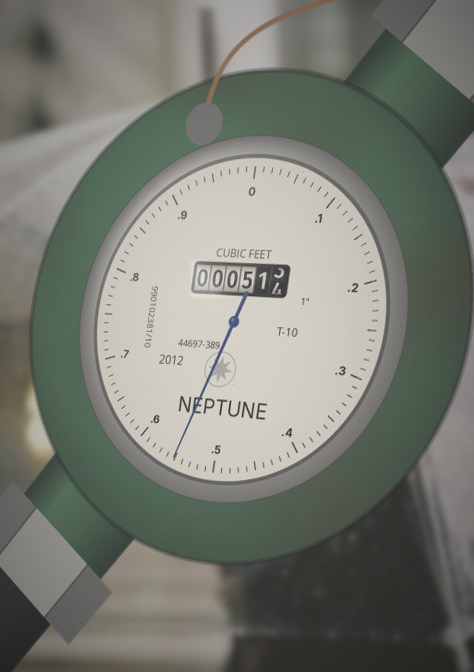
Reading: 513.55; ft³
